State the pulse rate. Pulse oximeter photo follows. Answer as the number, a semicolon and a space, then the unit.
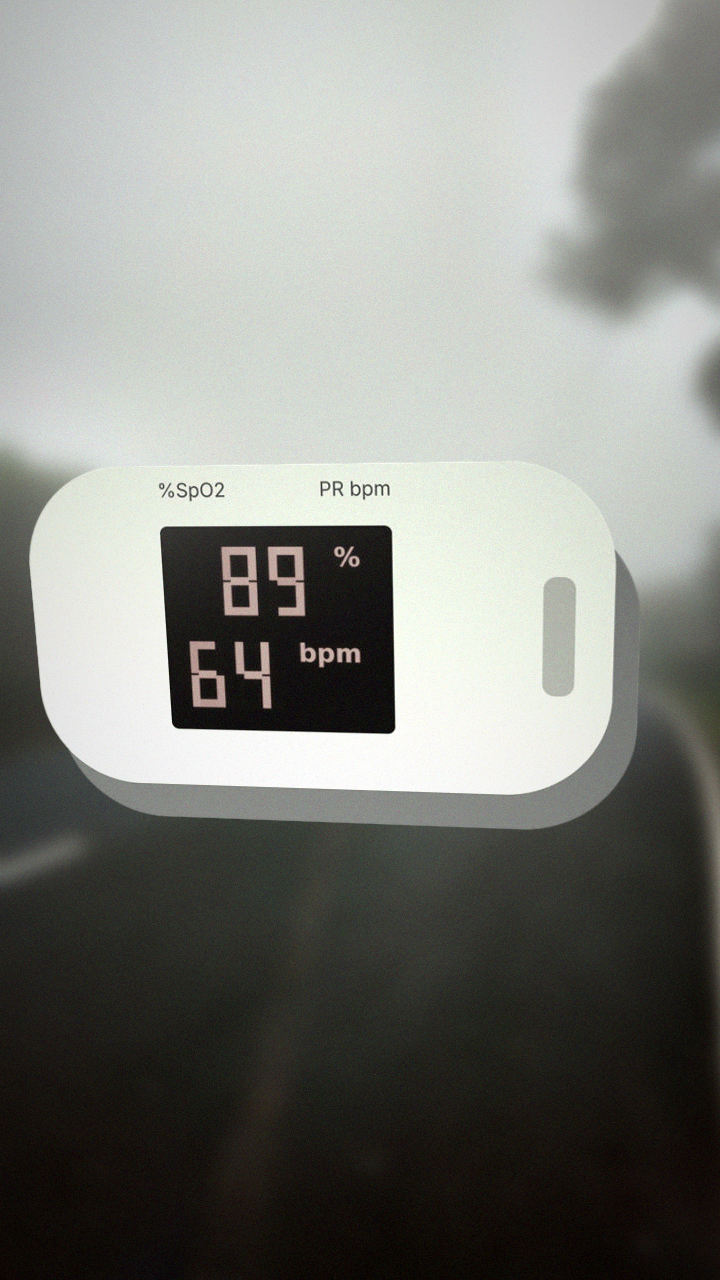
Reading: 64; bpm
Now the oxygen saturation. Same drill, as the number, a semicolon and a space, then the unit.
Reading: 89; %
